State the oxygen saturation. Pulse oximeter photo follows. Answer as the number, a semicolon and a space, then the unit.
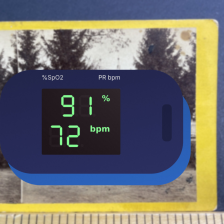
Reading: 91; %
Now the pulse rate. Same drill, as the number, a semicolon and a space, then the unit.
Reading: 72; bpm
